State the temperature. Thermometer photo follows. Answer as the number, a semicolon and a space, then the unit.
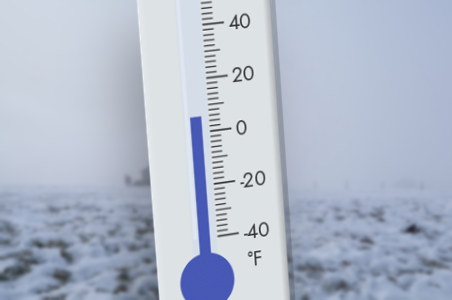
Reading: 6; °F
